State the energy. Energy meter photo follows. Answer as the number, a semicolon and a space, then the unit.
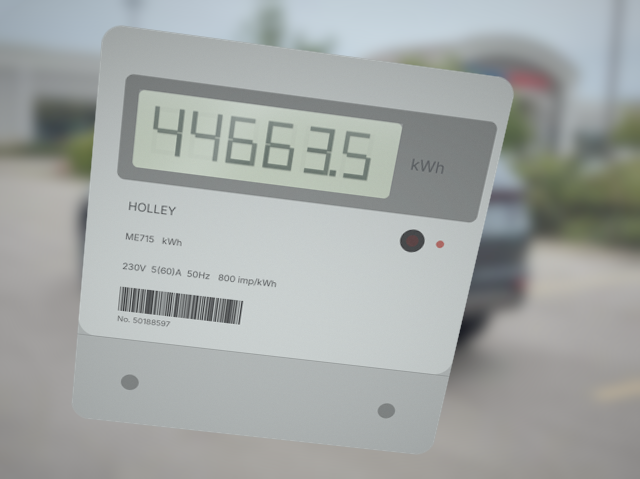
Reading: 44663.5; kWh
